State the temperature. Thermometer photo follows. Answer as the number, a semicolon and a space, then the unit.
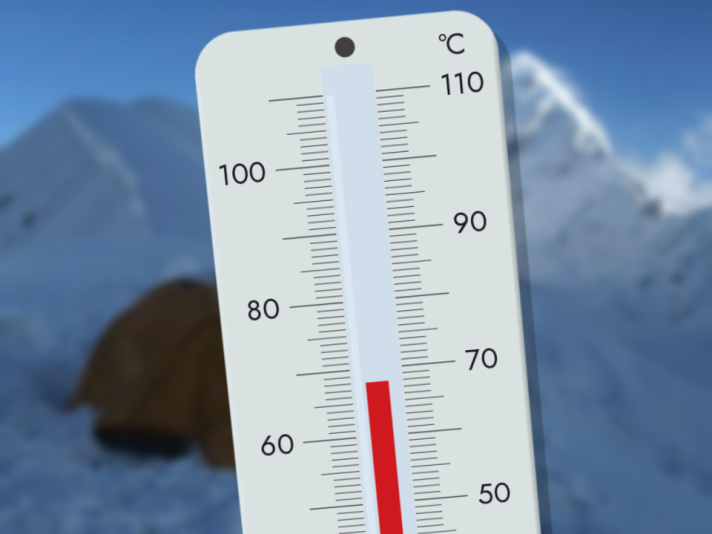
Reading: 68; °C
